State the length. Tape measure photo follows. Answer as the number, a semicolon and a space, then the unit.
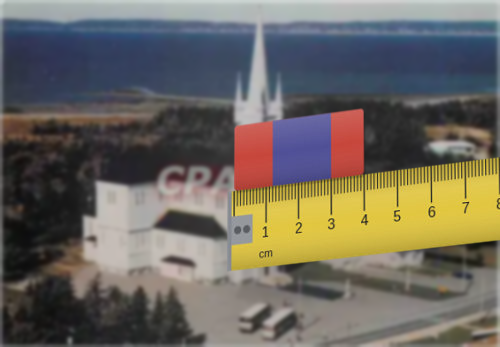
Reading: 4; cm
